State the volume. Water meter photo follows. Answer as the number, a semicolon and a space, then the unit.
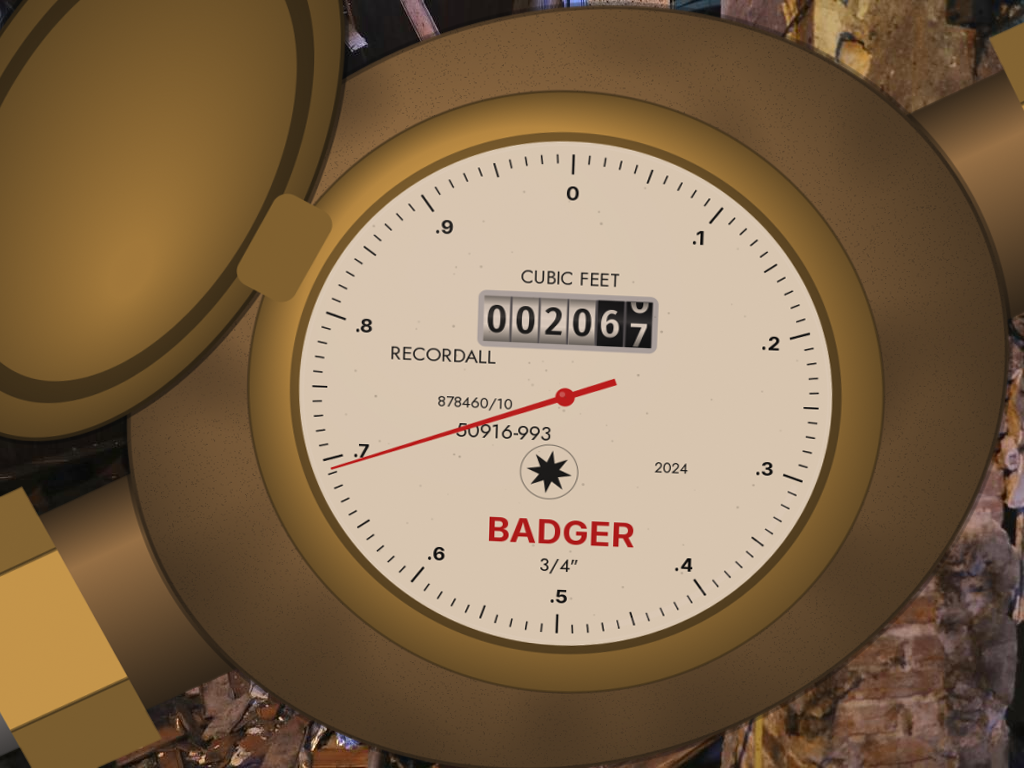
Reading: 2066.69; ft³
